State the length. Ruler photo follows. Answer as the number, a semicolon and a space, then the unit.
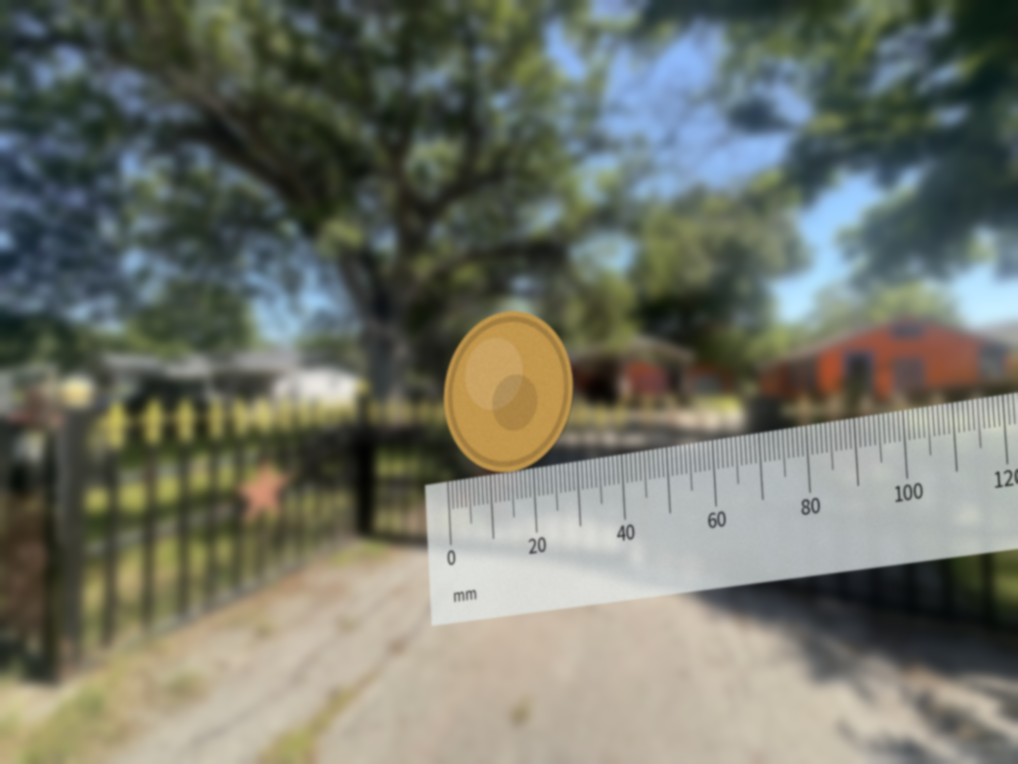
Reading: 30; mm
